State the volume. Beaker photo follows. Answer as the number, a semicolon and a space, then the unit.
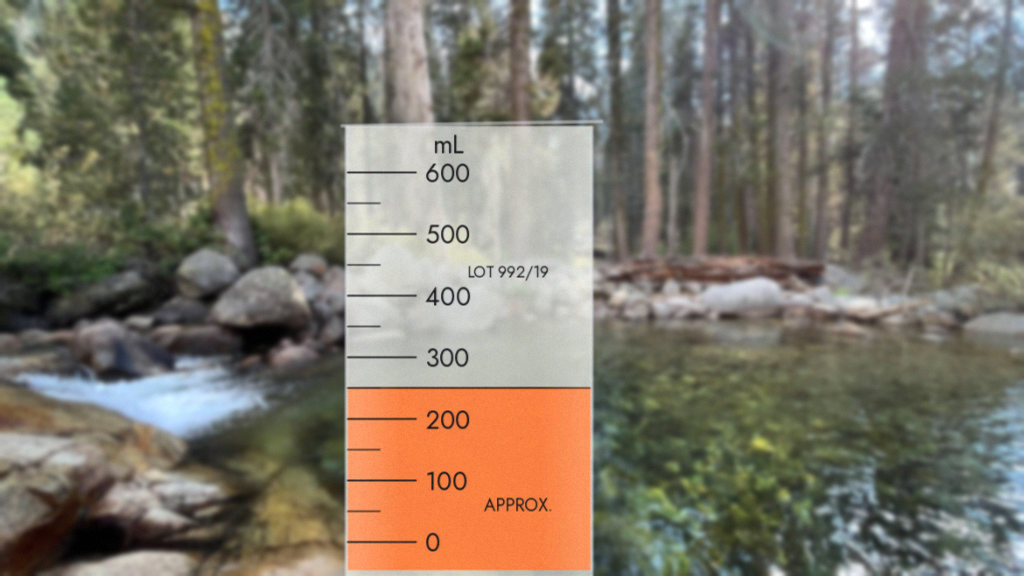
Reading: 250; mL
